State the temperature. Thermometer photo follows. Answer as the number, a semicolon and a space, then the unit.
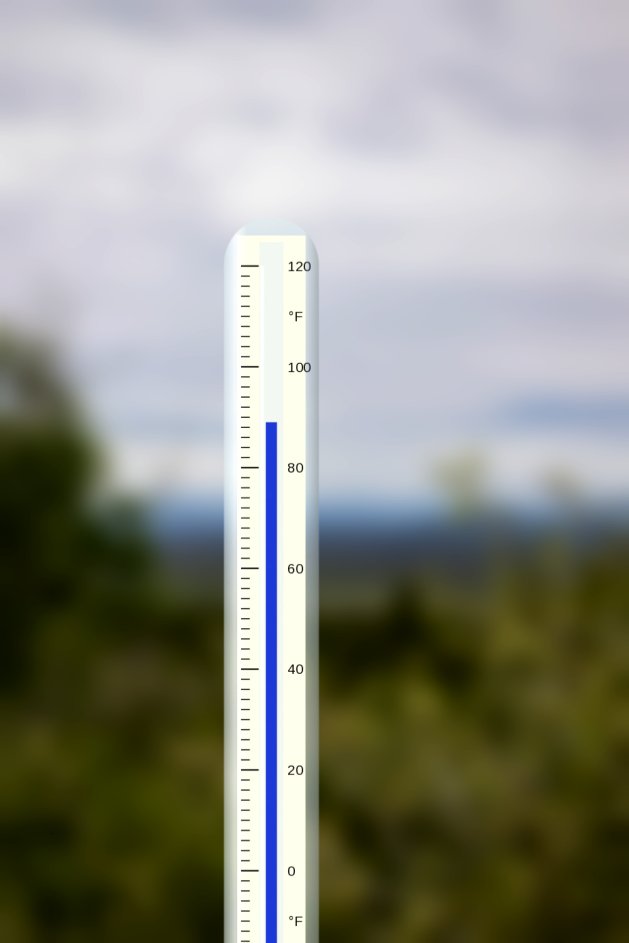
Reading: 89; °F
